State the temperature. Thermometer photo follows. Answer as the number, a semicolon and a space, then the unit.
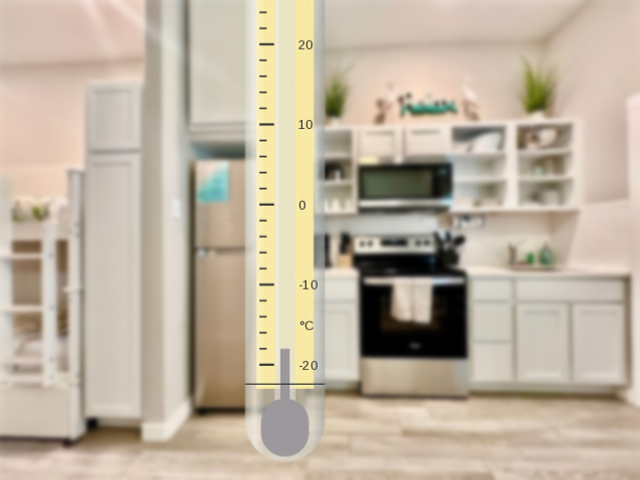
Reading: -18; °C
